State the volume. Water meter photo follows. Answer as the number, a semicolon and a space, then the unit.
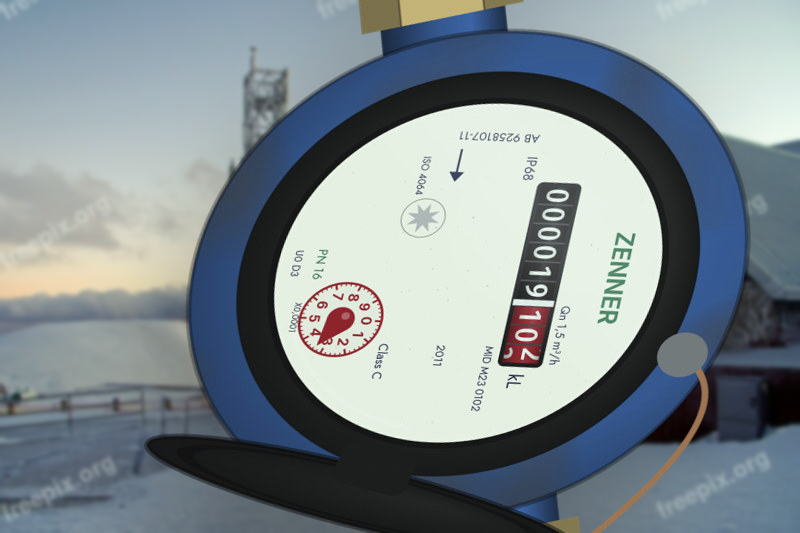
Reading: 19.1023; kL
